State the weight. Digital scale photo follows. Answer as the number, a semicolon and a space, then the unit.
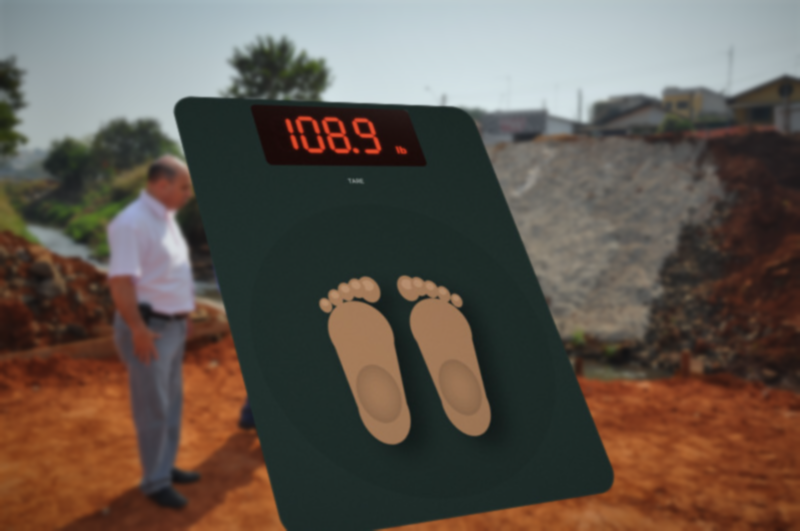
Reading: 108.9; lb
